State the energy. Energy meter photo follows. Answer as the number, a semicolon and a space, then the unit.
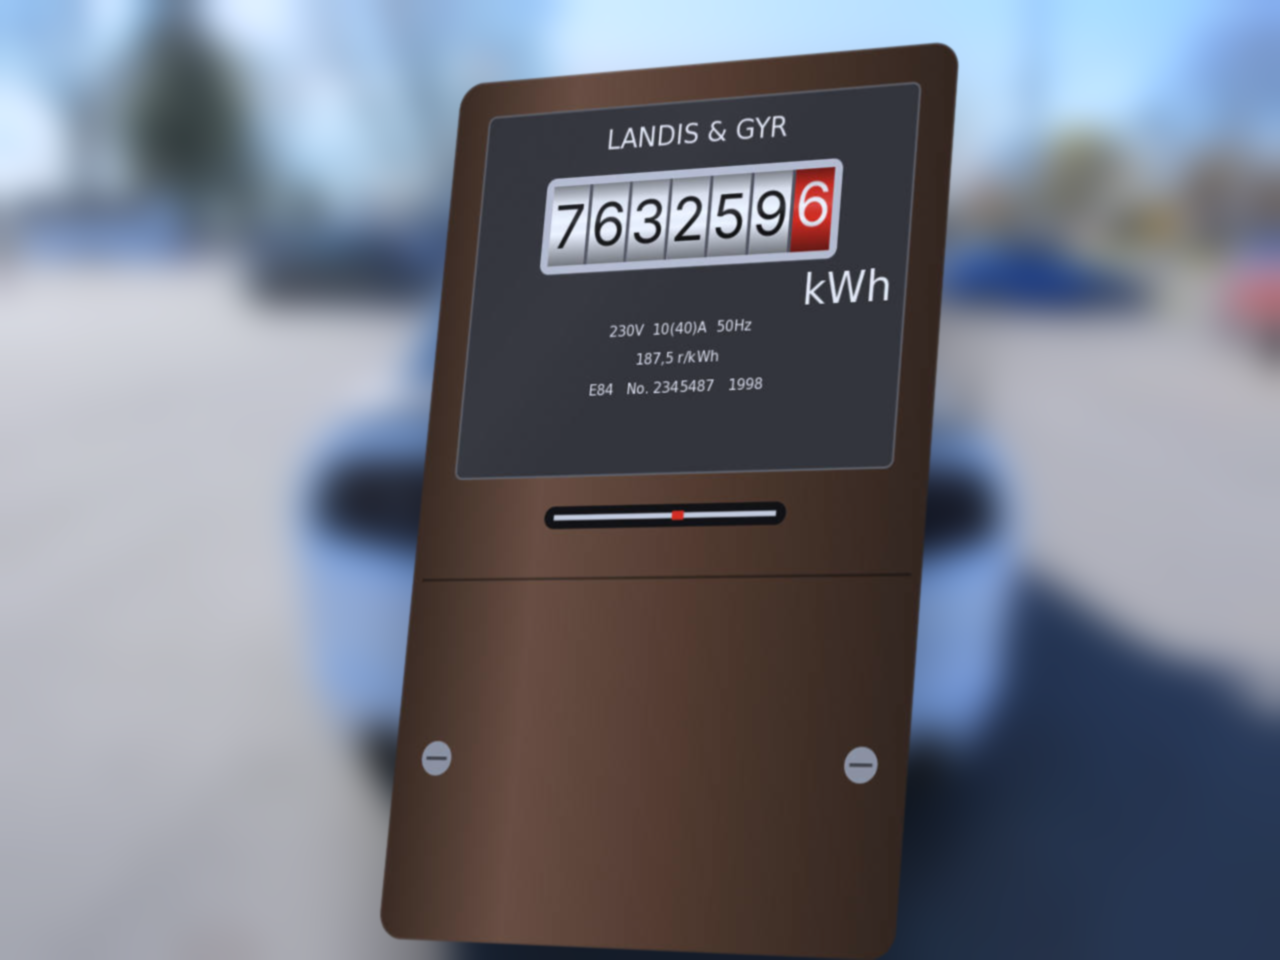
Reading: 763259.6; kWh
